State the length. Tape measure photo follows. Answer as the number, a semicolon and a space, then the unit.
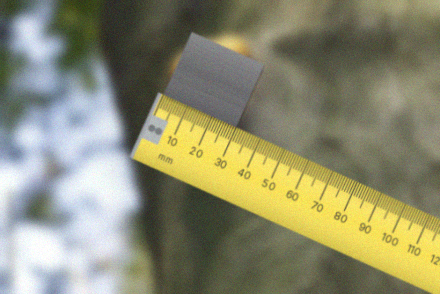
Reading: 30; mm
